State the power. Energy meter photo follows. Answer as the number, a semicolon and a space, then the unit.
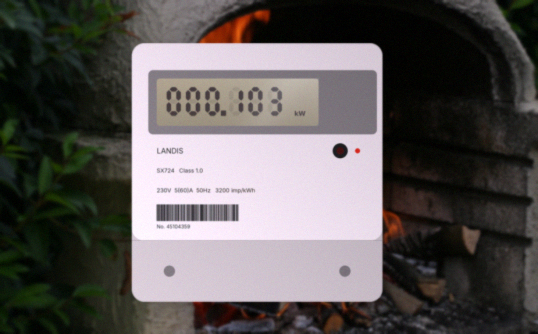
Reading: 0.103; kW
